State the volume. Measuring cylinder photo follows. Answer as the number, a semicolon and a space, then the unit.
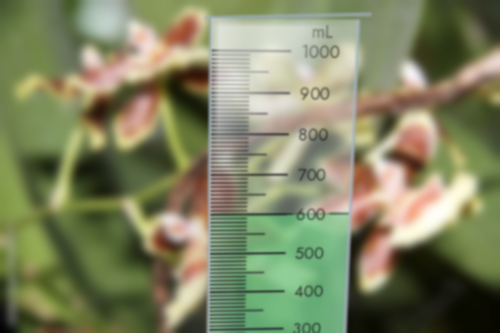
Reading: 600; mL
